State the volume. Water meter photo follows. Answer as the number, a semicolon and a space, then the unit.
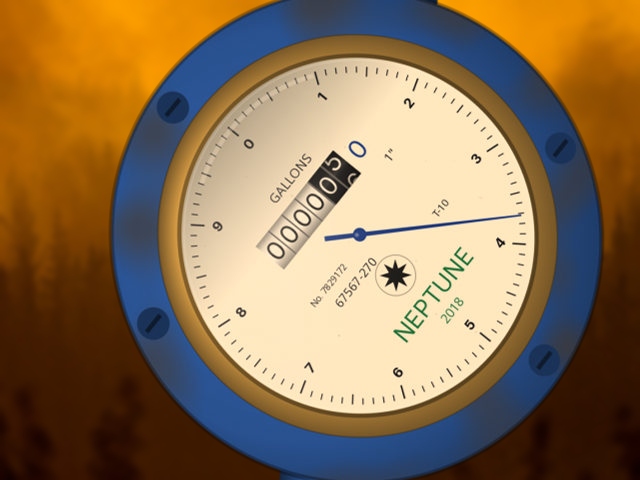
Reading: 53.7; gal
